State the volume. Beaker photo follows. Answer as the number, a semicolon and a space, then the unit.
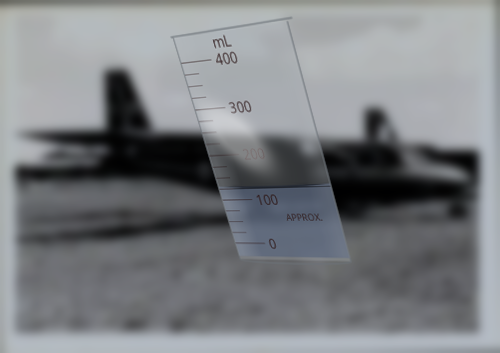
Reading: 125; mL
